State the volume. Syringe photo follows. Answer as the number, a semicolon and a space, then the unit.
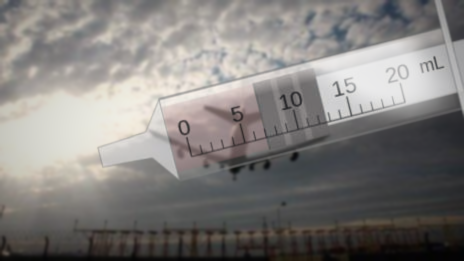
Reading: 7; mL
